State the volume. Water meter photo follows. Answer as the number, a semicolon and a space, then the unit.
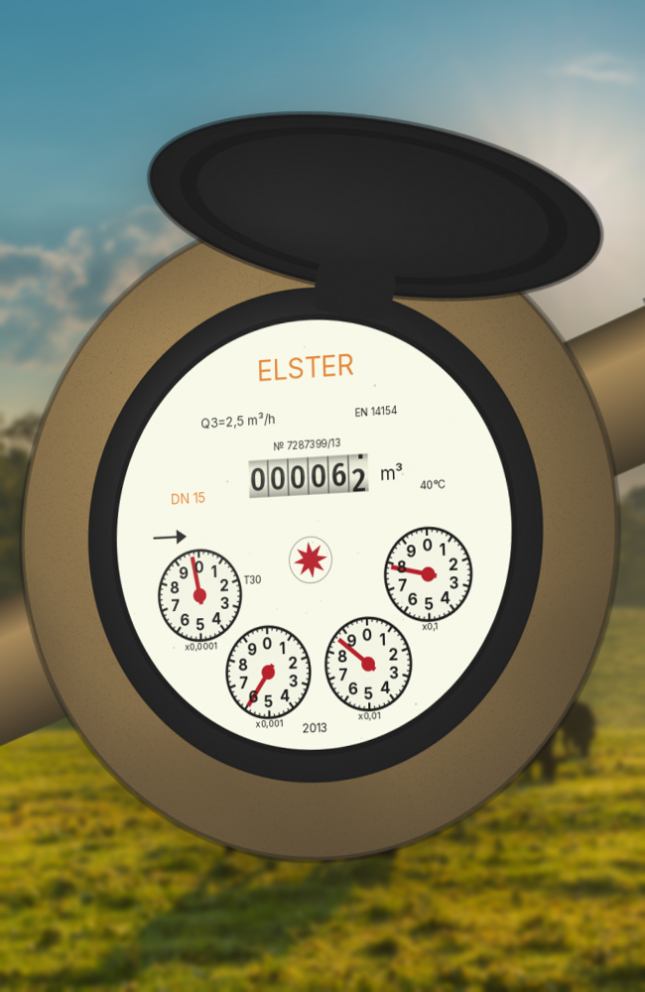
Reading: 61.7859; m³
